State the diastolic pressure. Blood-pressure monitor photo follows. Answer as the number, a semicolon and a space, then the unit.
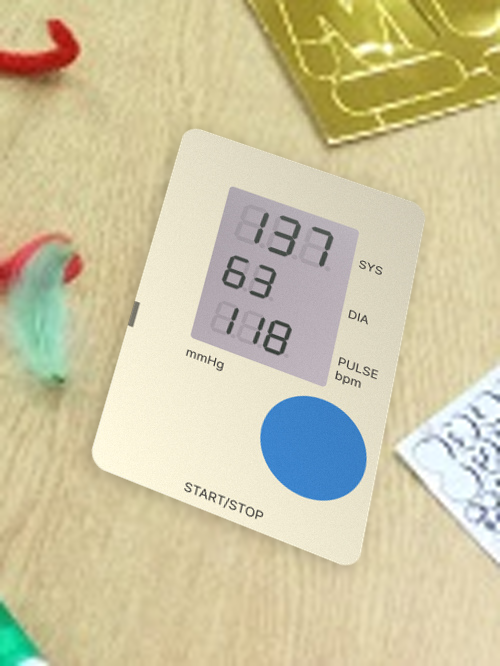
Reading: 63; mmHg
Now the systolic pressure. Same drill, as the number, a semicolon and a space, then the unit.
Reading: 137; mmHg
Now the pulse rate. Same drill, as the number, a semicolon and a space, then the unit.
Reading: 118; bpm
